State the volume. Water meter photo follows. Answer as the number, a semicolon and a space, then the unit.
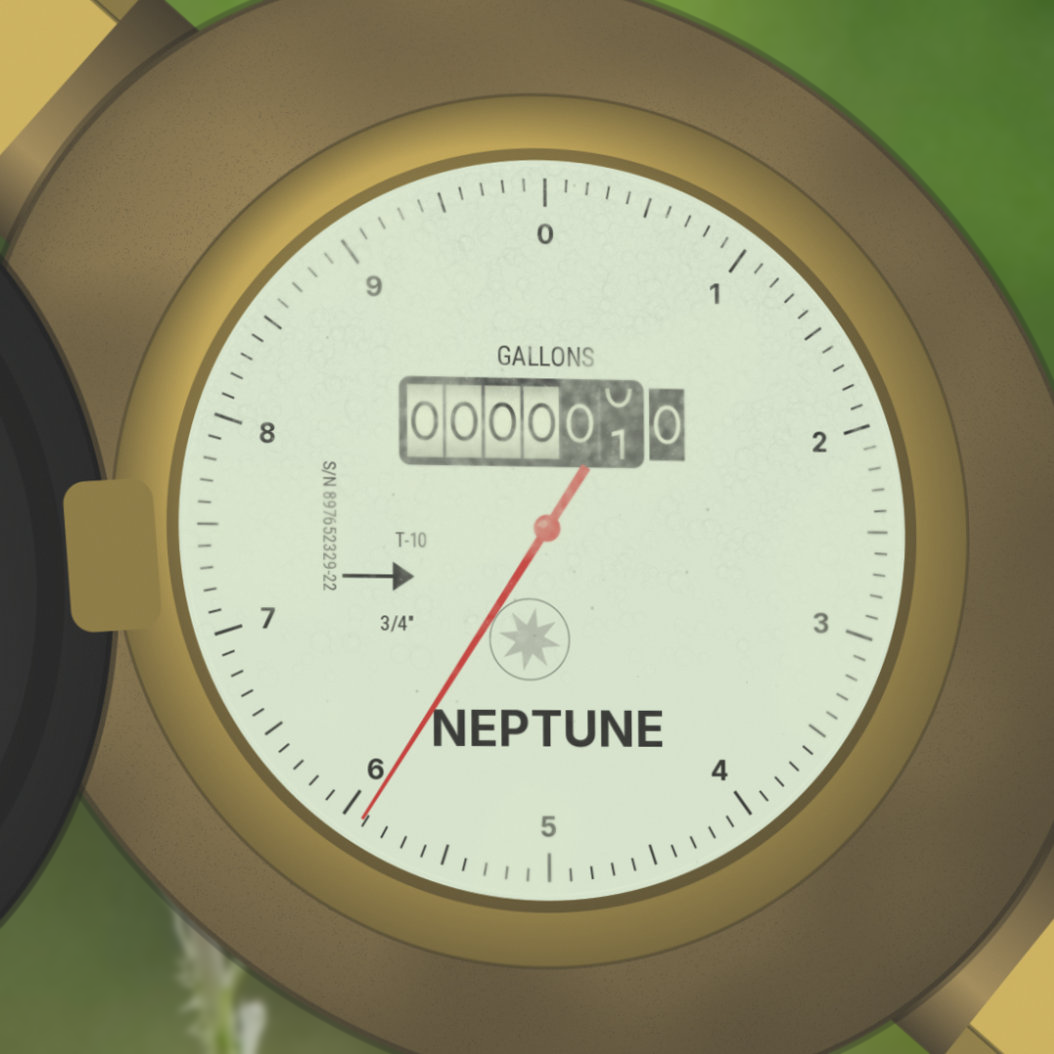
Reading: 5.9; gal
